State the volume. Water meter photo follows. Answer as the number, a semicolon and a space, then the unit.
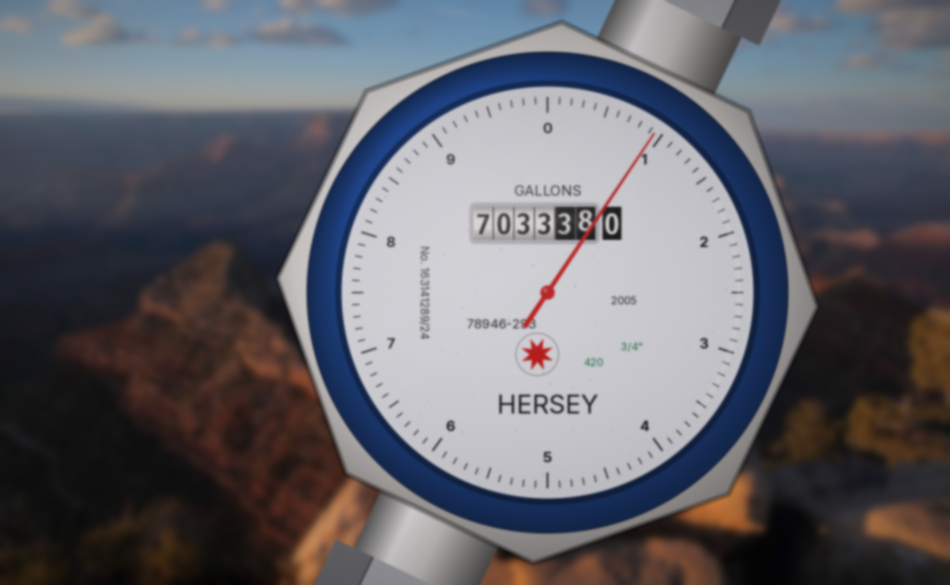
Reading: 7033380.9; gal
